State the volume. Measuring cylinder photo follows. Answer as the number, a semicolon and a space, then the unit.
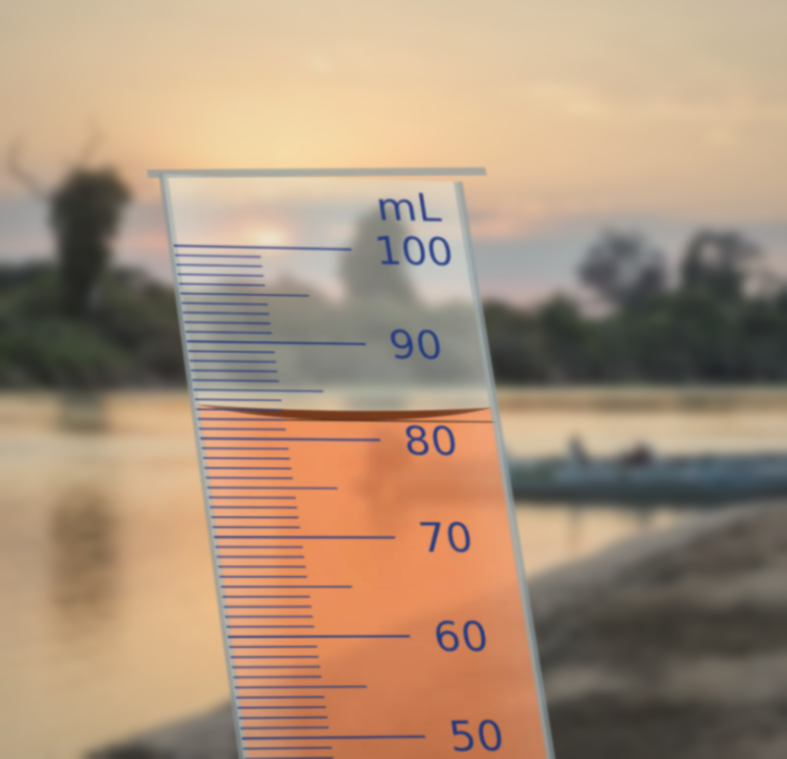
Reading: 82; mL
